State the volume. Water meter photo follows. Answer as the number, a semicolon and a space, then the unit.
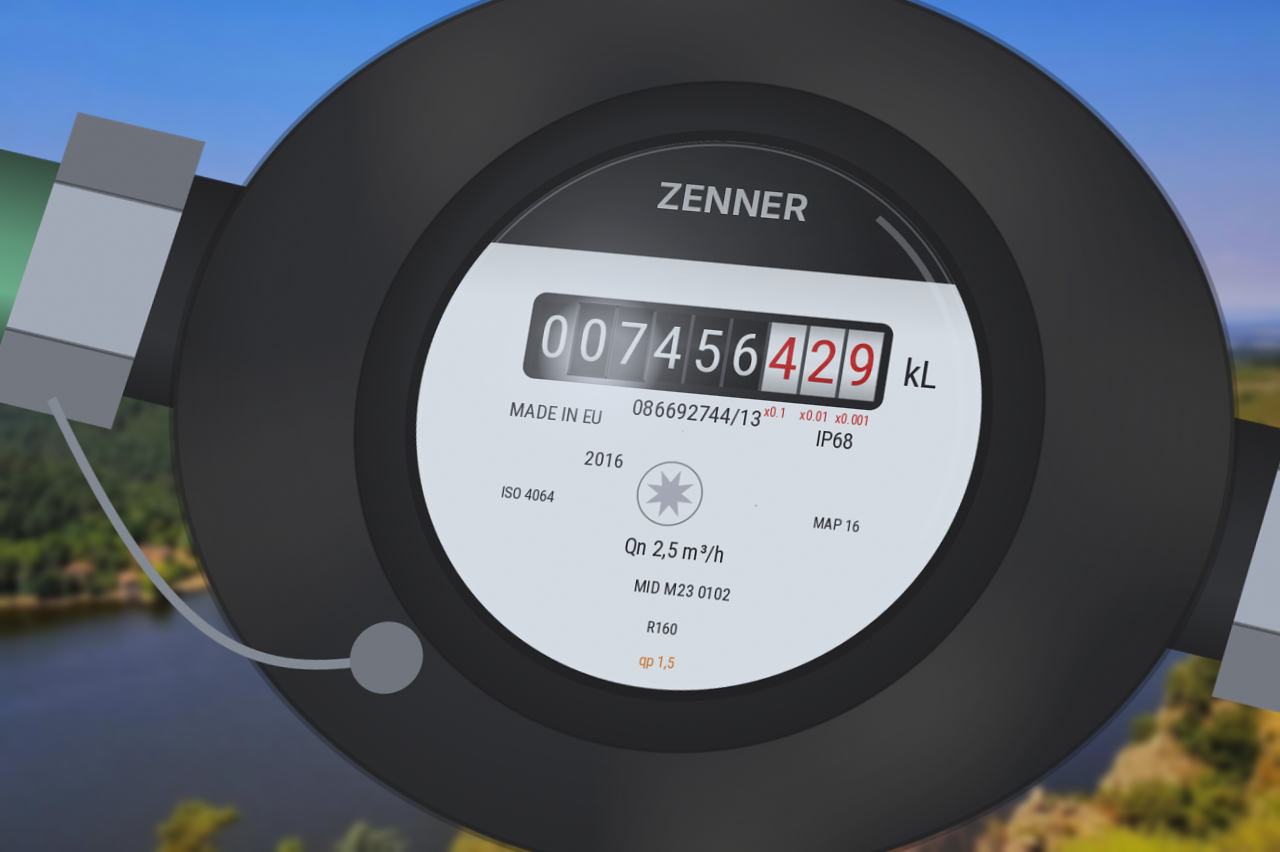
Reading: 7456.429; kL
